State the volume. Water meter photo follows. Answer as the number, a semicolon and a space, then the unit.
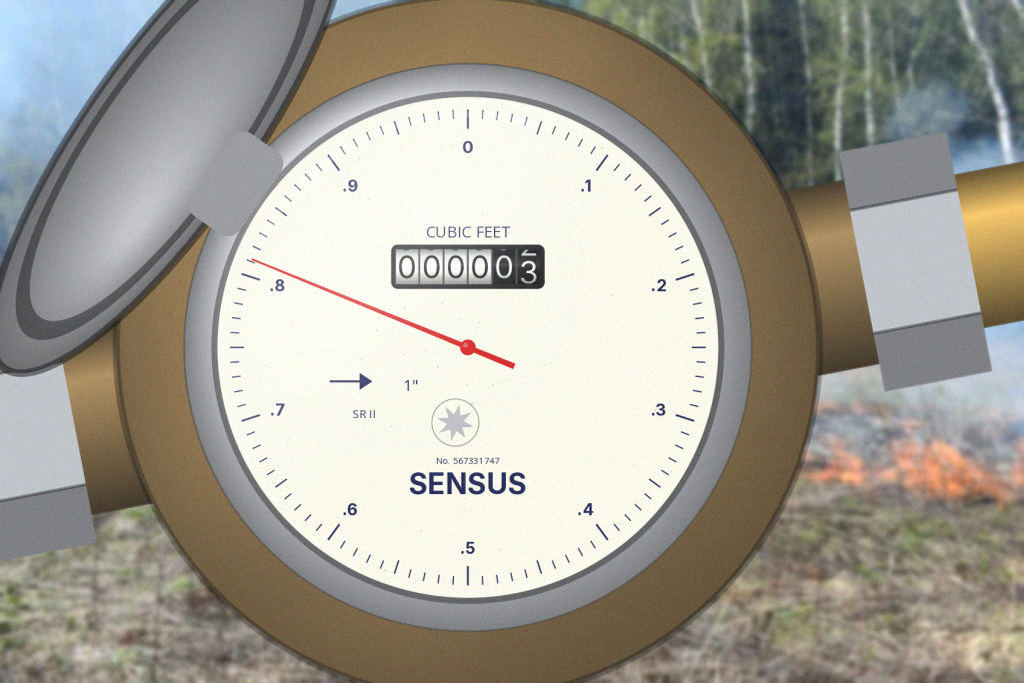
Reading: 2.81; ft³
